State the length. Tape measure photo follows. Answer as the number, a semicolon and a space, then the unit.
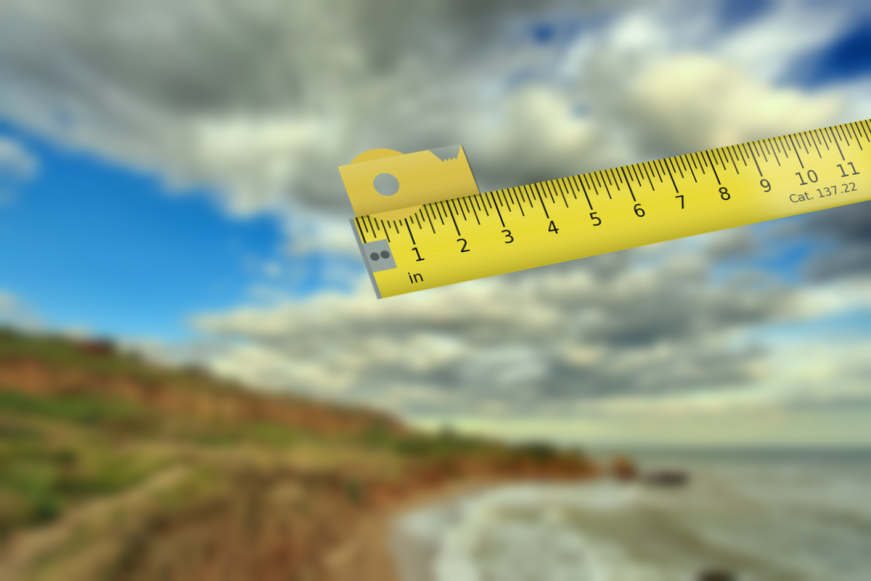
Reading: 2.75; in
